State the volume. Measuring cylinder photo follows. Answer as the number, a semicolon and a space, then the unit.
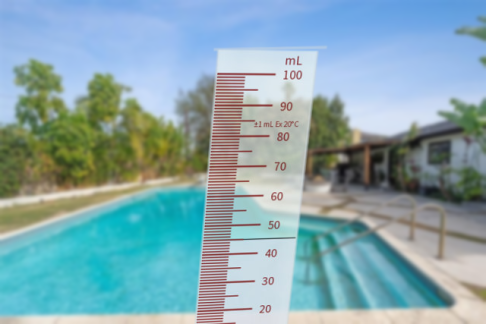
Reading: 45; mL
